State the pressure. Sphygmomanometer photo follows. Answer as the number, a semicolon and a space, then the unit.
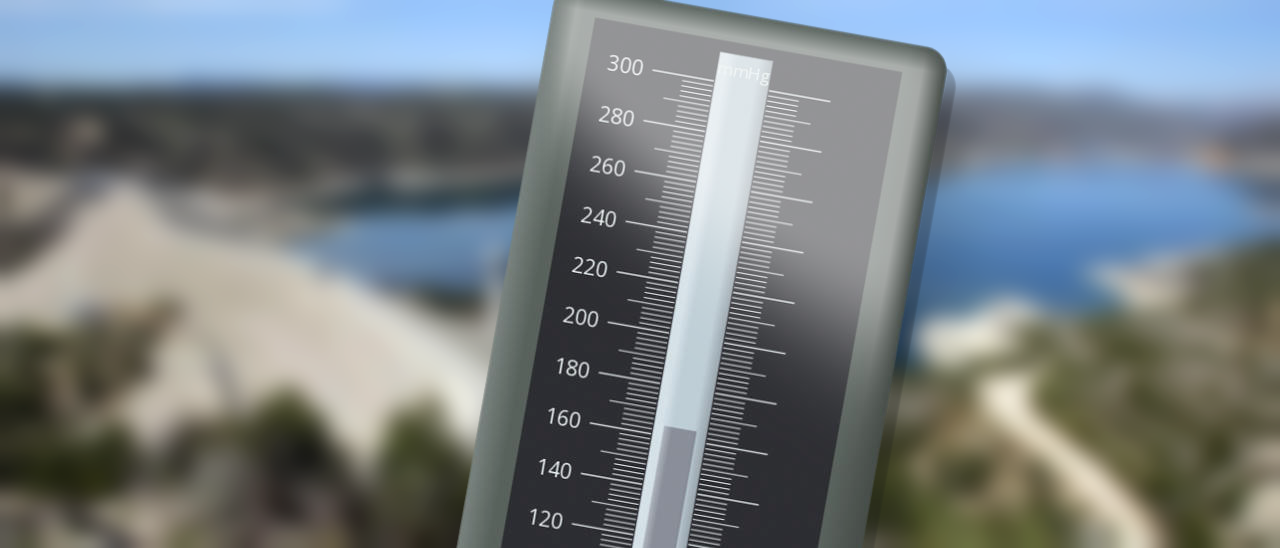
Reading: 164; mmHg
